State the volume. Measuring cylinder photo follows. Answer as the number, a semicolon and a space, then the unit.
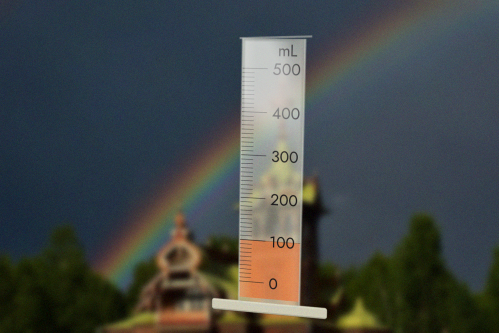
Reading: 100; mL
